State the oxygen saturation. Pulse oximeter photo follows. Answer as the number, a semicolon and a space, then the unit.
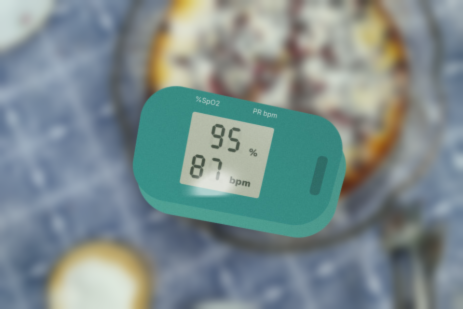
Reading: 95; %
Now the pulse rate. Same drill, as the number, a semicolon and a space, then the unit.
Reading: 87; bpm
